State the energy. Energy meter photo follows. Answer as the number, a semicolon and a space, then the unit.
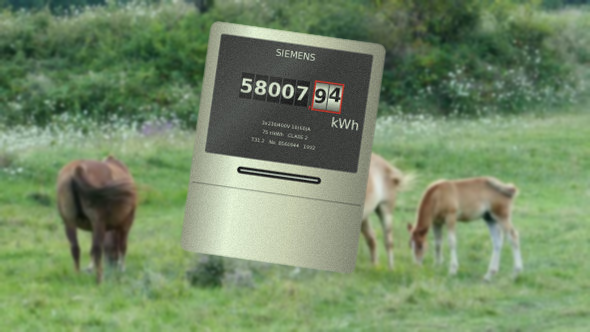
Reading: 58007.94; kWh
